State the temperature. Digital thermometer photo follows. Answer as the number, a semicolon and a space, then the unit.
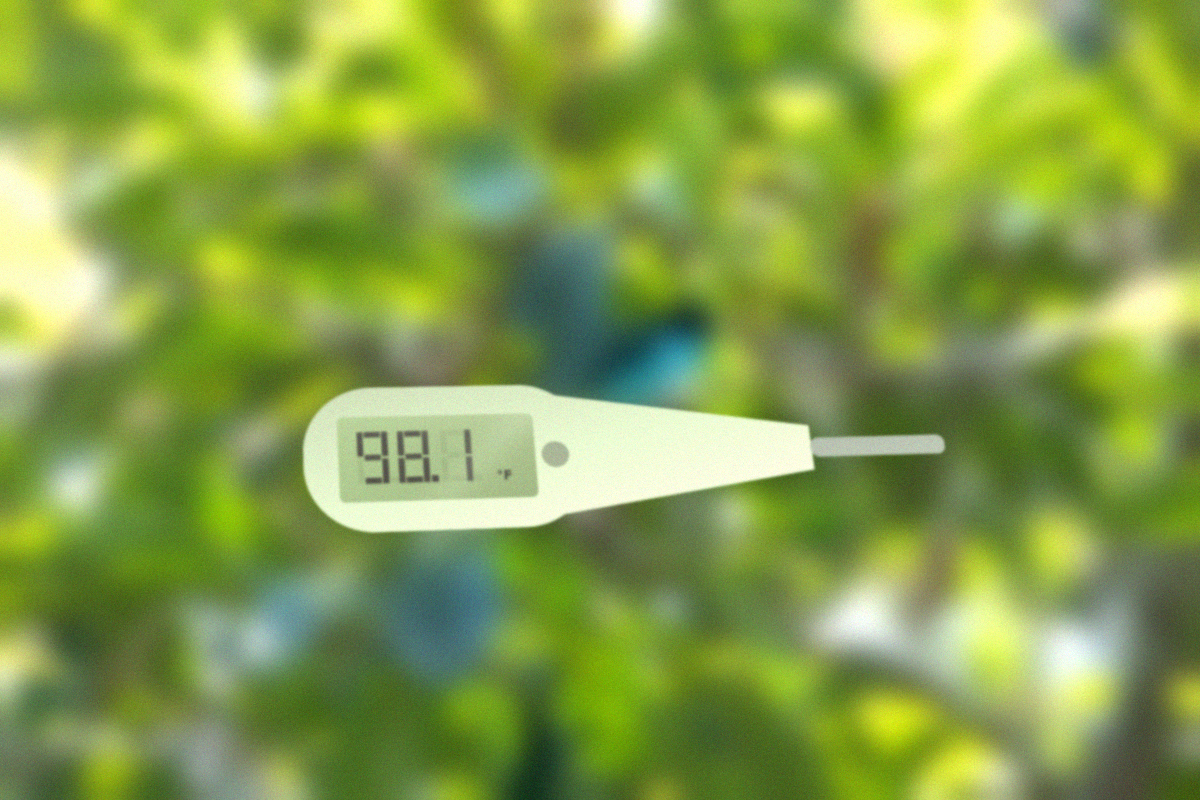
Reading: 98.1; °F
